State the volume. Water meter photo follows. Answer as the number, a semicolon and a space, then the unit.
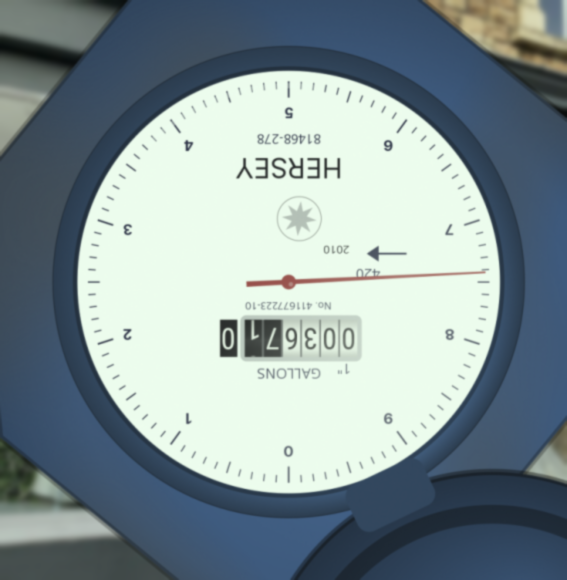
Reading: 36707.4; gal
